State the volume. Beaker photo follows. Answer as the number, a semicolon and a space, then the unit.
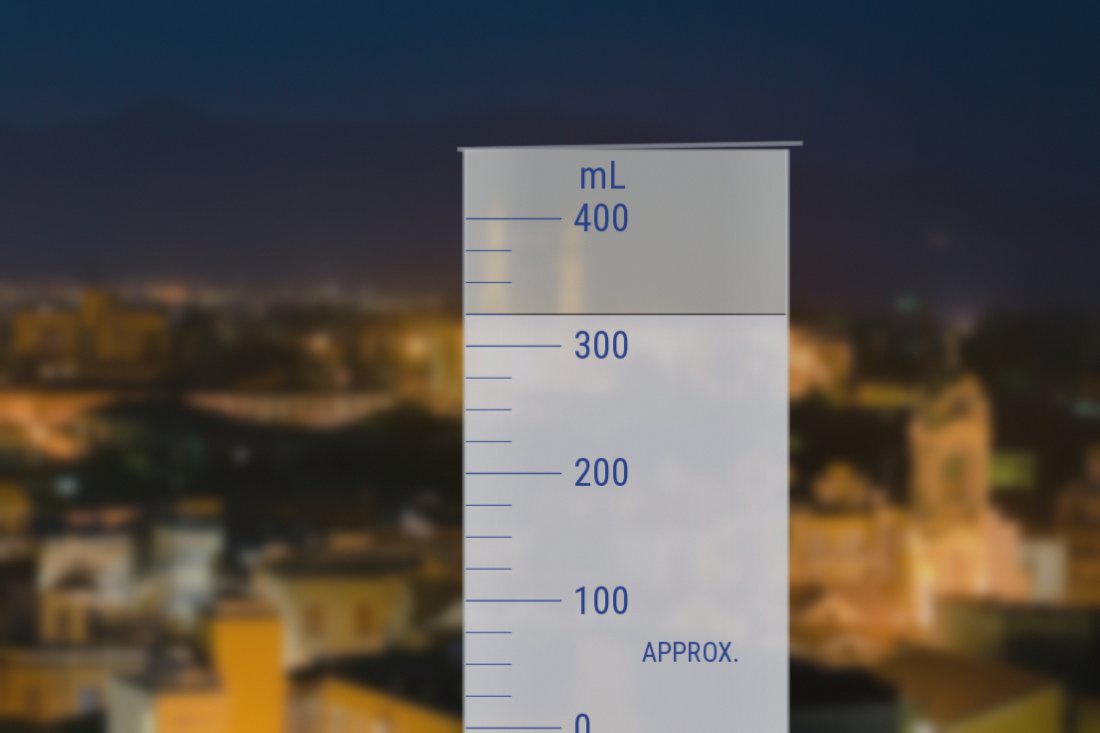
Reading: 325; mL
